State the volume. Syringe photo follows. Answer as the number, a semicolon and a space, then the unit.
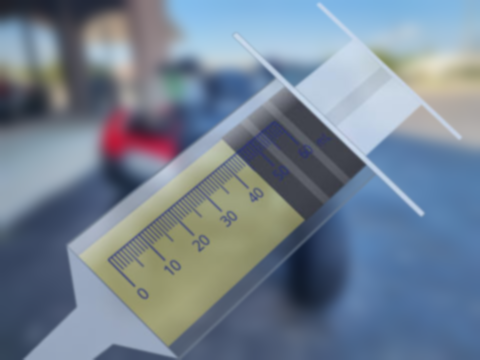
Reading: 45; mL
